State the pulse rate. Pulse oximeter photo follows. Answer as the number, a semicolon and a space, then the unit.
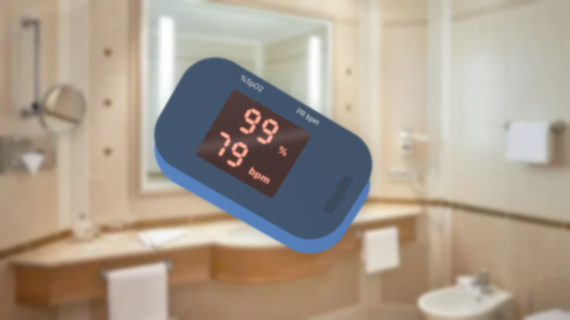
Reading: 79; bpm
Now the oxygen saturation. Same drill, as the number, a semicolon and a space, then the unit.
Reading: 99; %
